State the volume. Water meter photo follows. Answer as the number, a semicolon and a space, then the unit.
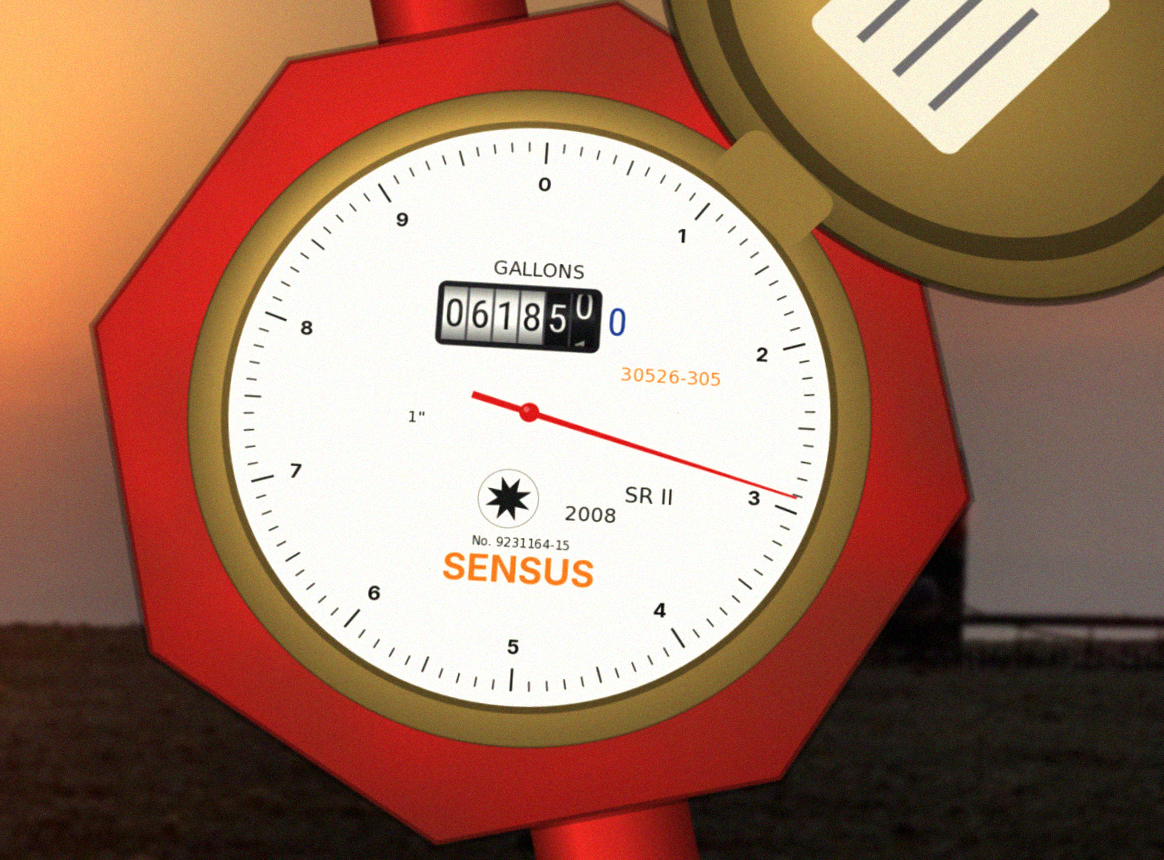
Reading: 618502.9; gal
